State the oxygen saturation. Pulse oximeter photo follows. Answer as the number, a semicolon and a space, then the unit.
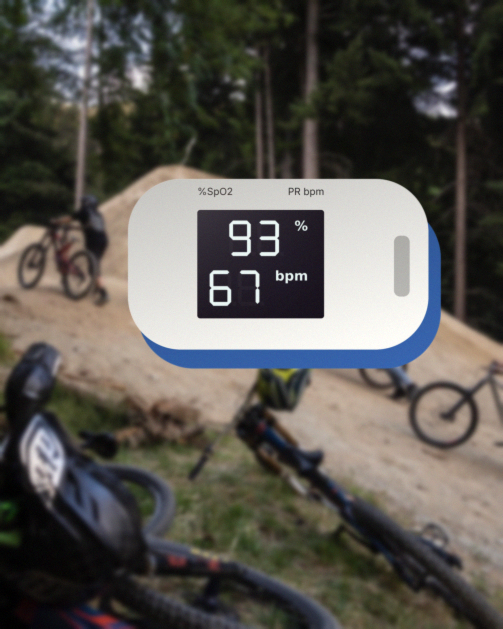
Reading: 93; %
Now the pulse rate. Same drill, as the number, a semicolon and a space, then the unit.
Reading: 67; bpm
